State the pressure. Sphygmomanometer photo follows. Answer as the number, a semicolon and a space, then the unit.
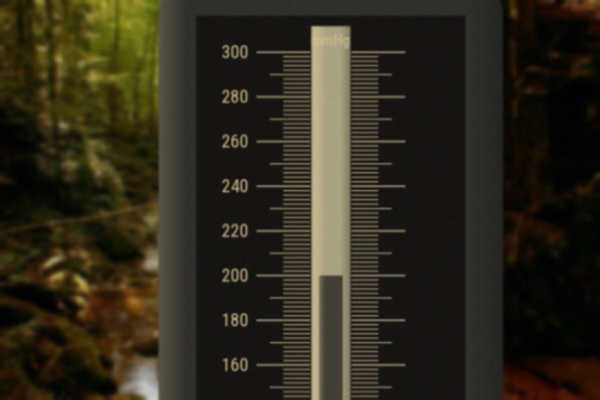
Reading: 200; mmHg
